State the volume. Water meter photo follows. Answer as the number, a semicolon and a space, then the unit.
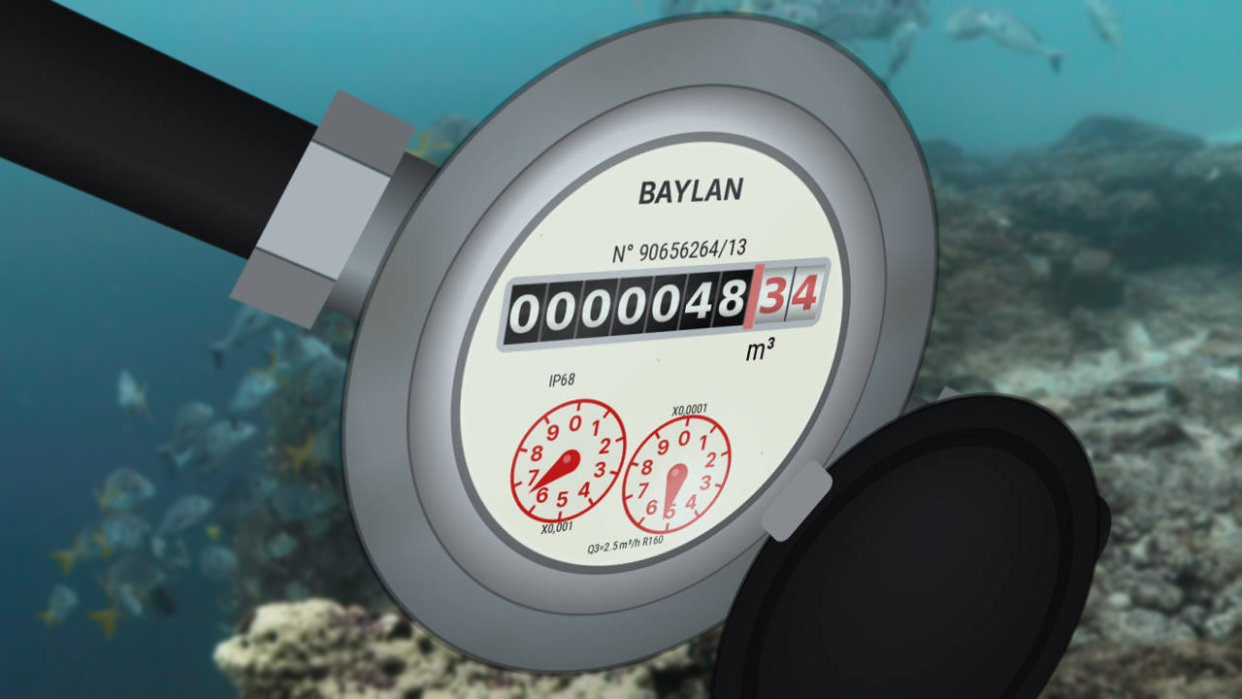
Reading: 48.3465; m³
